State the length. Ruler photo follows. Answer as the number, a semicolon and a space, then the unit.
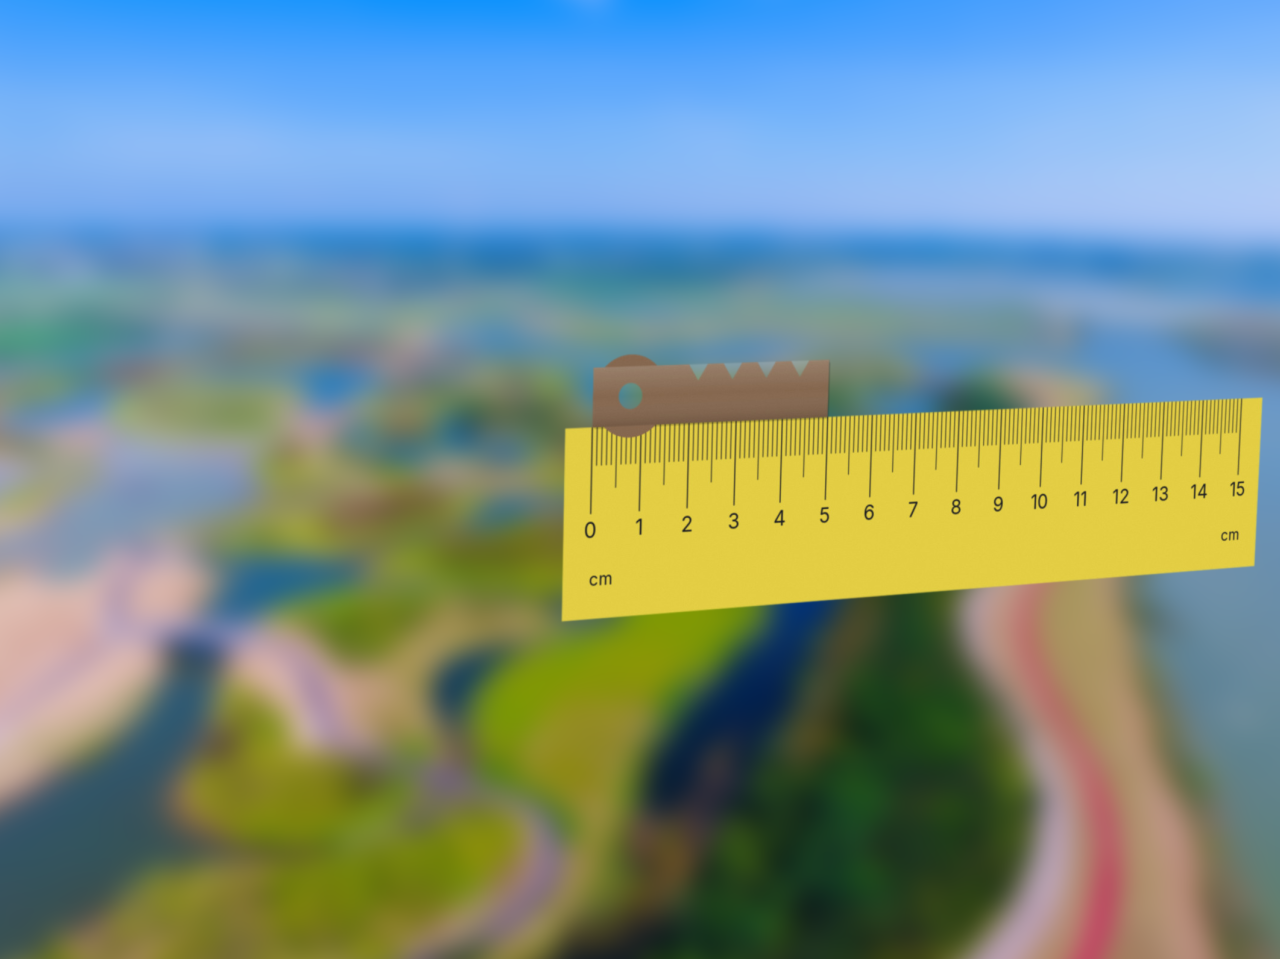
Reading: 5; cm
